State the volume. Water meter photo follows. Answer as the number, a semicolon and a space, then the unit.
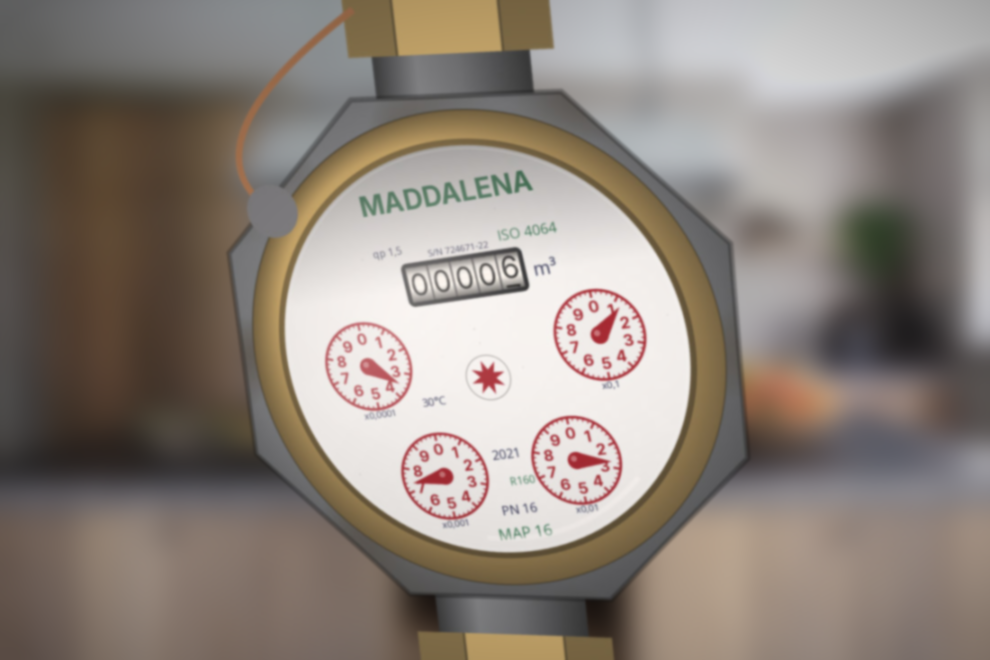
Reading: 6.1273; m³
